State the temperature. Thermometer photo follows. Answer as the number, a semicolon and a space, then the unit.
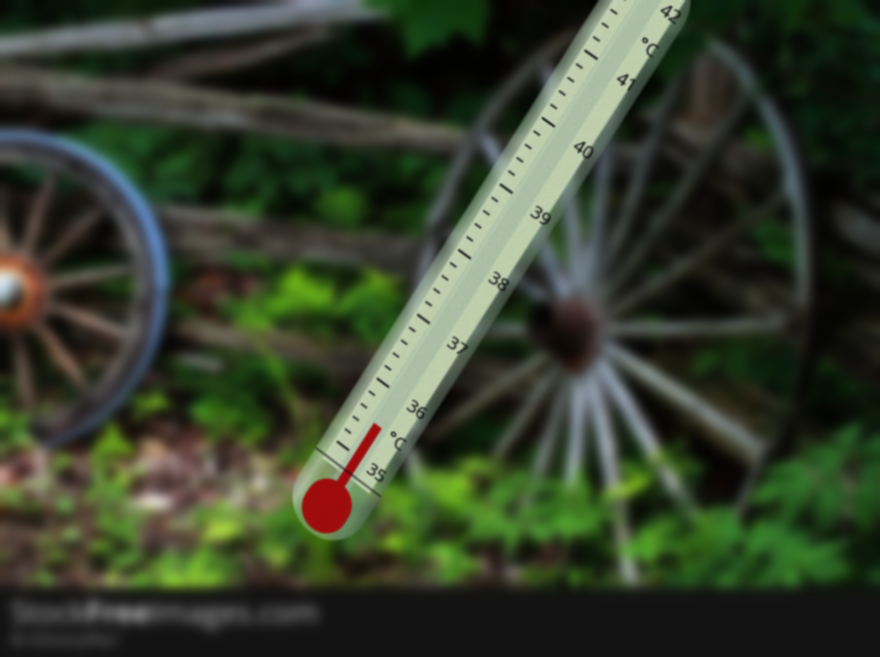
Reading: 35.5; °C
